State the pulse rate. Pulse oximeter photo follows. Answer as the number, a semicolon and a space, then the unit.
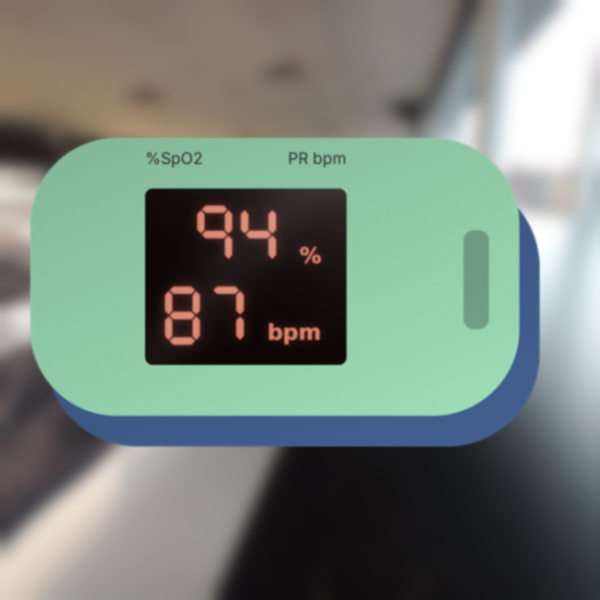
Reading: 87; bpm
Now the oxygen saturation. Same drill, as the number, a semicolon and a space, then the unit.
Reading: 94; %
